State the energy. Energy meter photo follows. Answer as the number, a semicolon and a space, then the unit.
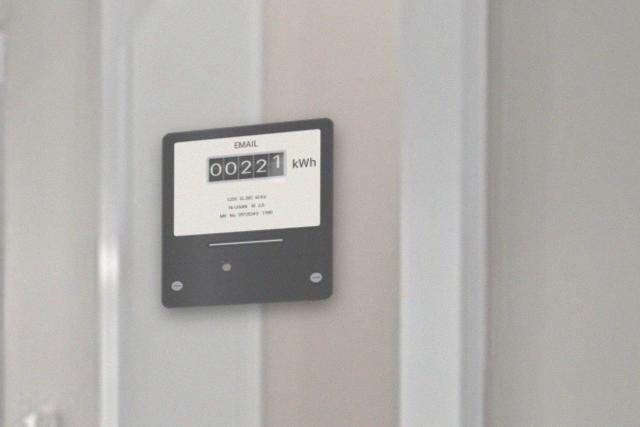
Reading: 221; kWh
